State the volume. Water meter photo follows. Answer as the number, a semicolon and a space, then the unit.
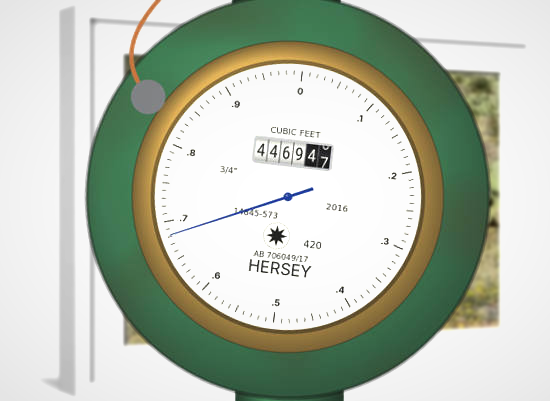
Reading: 446946.68; ft³
